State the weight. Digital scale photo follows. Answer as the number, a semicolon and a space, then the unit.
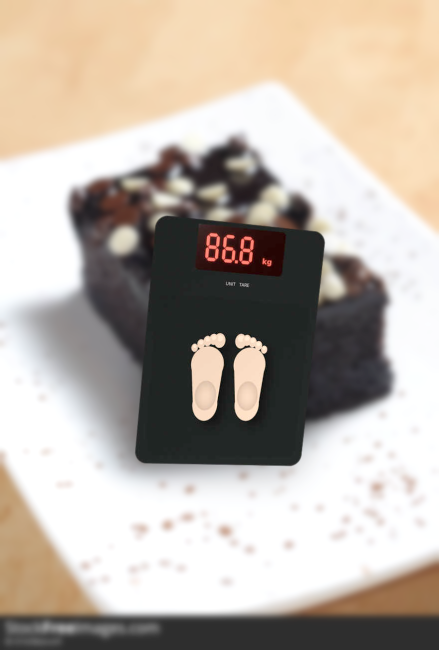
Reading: 86.8; kg
